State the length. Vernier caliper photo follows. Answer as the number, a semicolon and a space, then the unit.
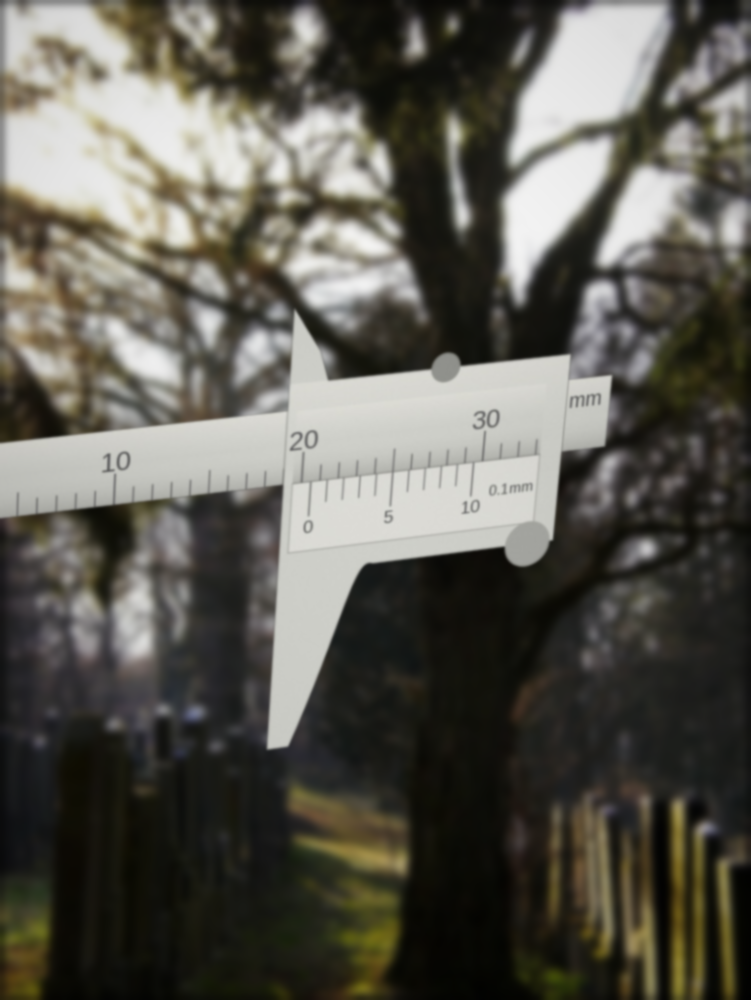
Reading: 20.5; mm
